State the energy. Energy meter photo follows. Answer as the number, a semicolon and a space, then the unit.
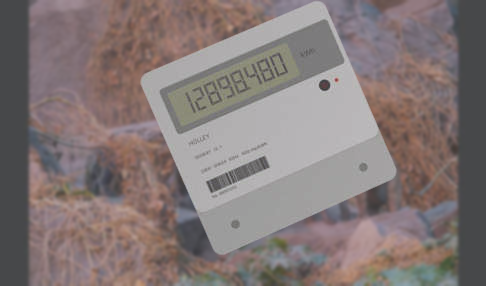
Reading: 12898.480; kWh
